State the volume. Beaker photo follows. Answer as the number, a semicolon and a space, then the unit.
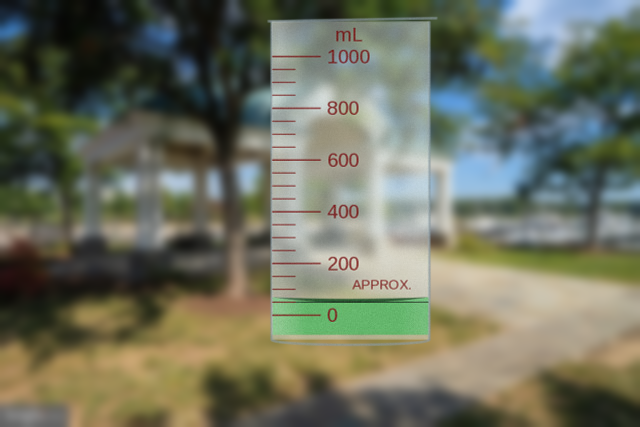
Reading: 50; mL
